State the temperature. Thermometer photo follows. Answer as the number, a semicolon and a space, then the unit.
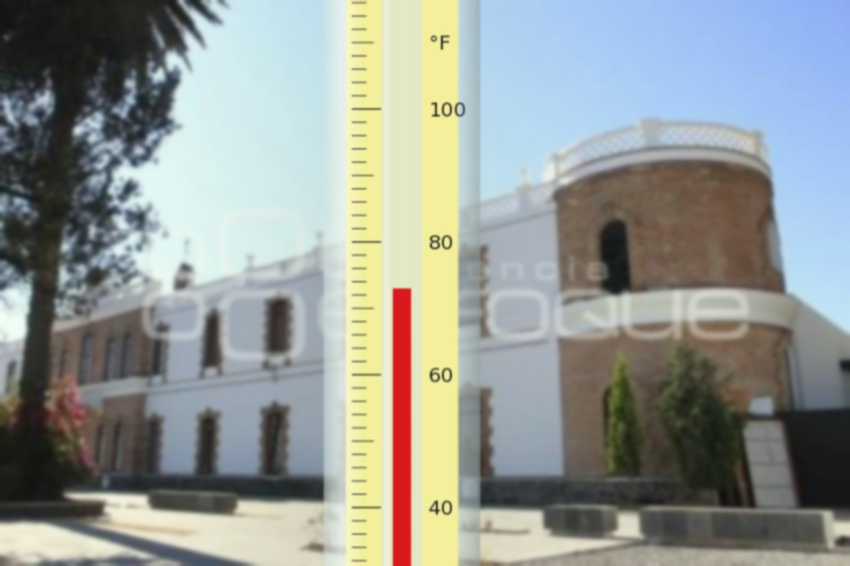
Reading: 73; °F
